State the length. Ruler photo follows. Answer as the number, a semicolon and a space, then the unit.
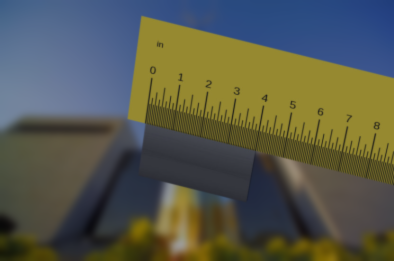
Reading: 4; in
